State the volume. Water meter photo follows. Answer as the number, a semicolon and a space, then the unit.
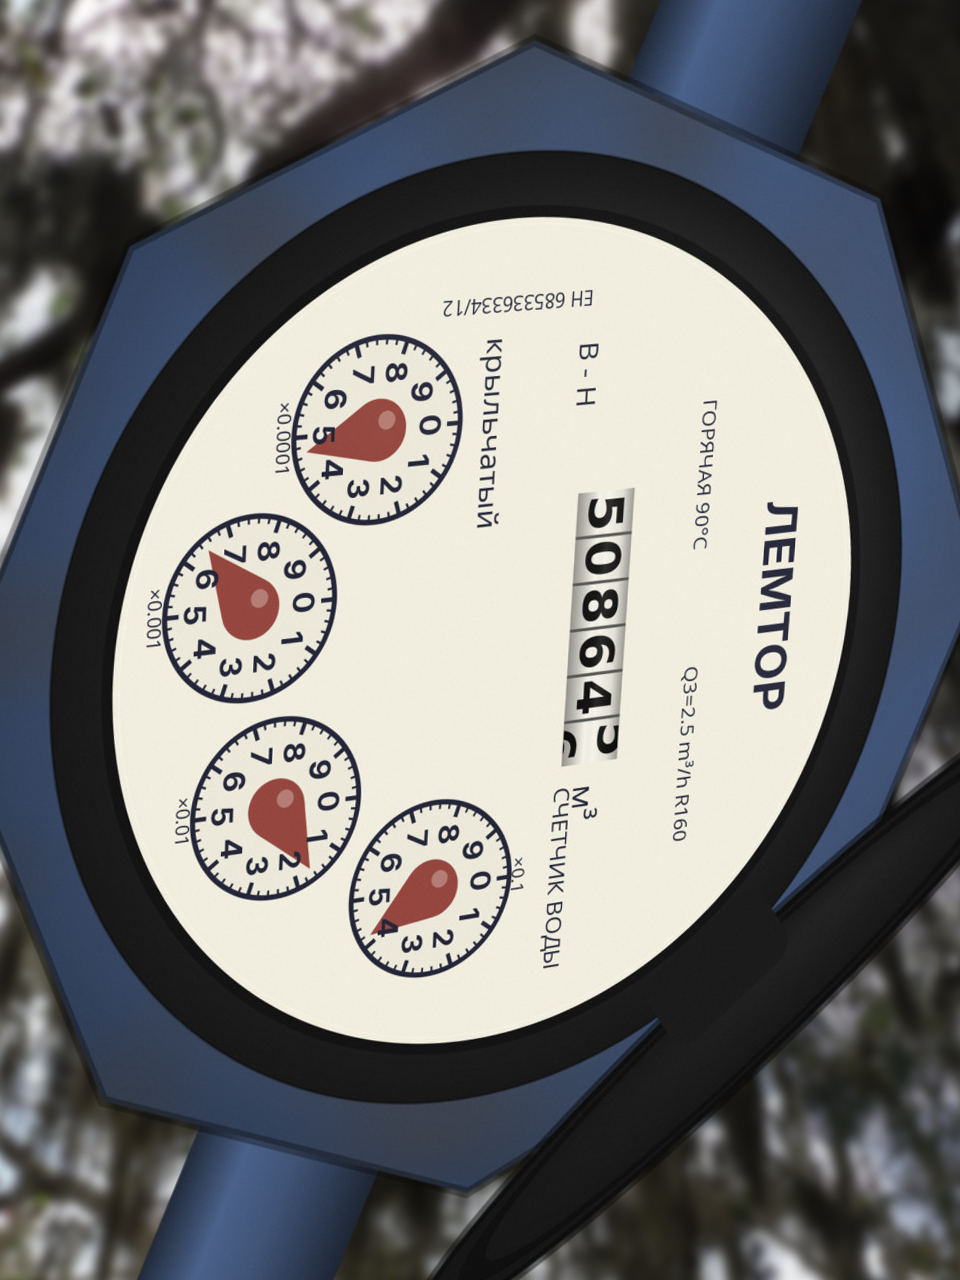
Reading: 508645.4164; m³
